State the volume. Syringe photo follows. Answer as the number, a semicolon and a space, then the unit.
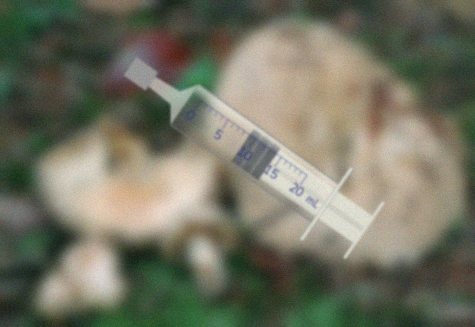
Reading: 9; mL
